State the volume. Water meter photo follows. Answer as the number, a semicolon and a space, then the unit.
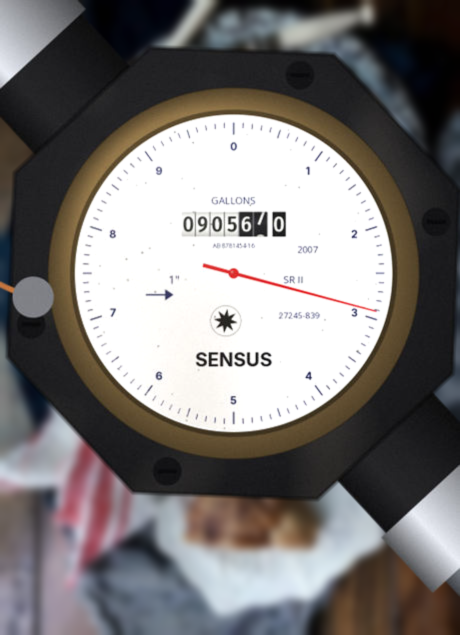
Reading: 905672.9; gal
